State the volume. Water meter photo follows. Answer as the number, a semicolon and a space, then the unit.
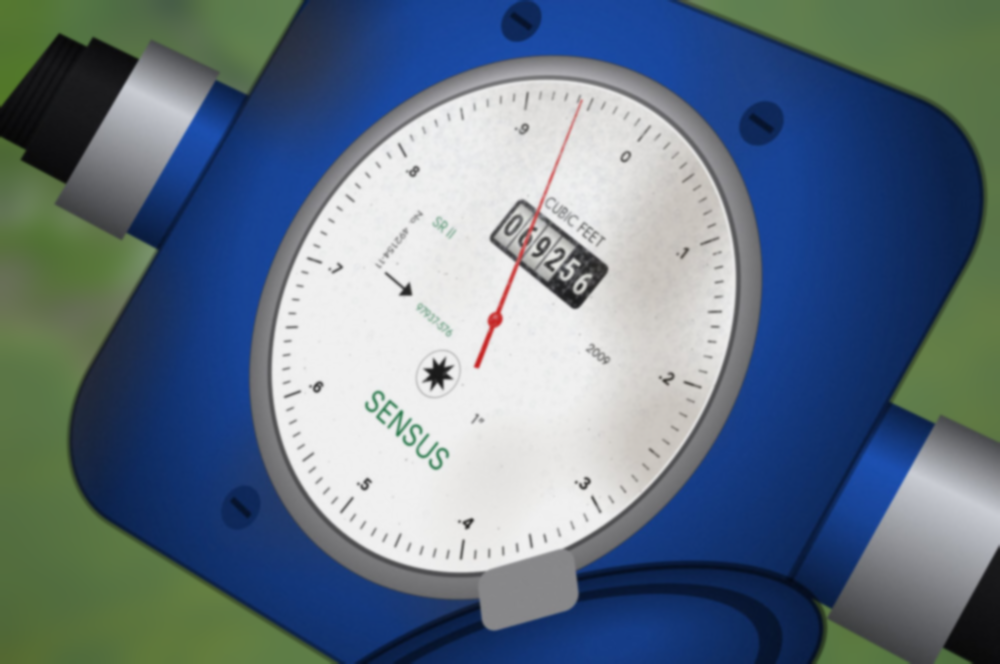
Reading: 69255.94; ft³
